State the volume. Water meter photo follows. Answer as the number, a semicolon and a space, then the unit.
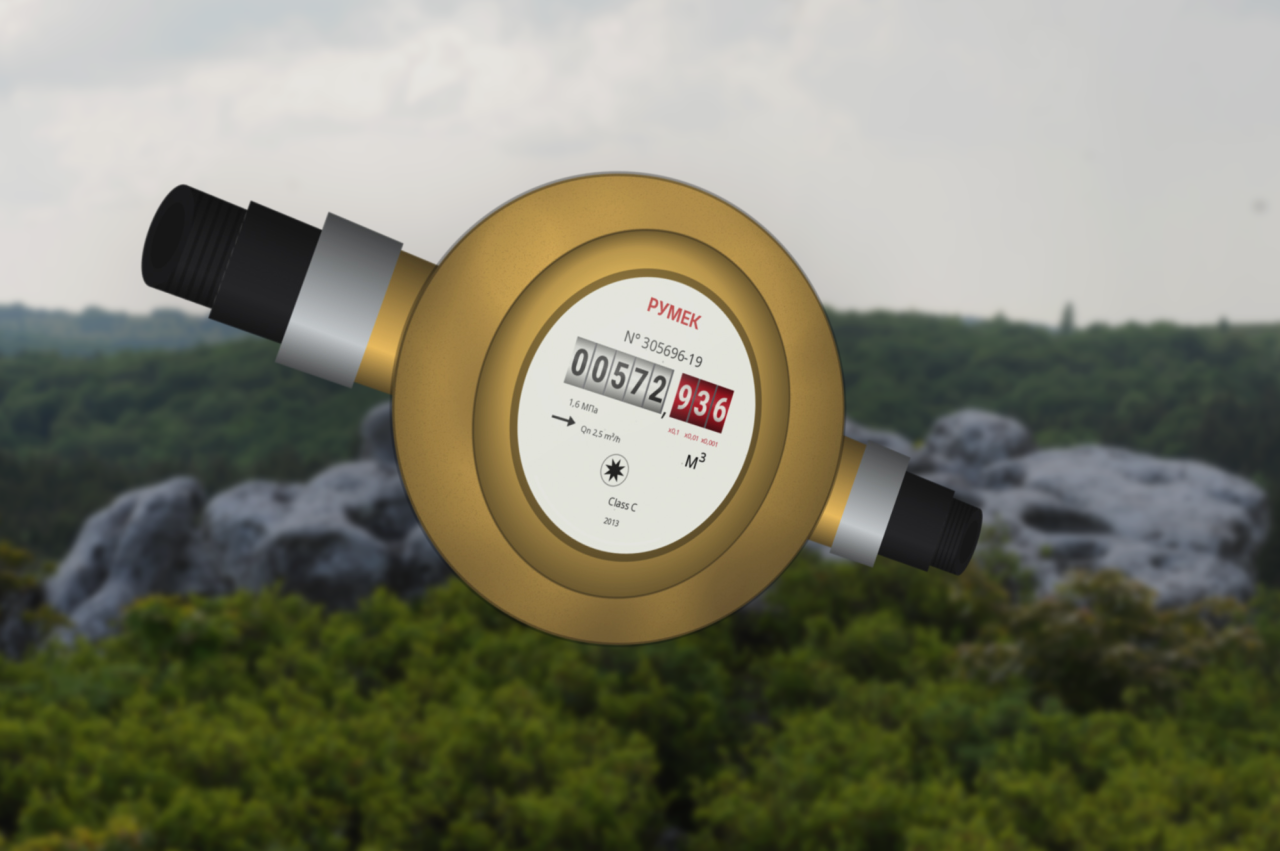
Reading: 572.936; m³
